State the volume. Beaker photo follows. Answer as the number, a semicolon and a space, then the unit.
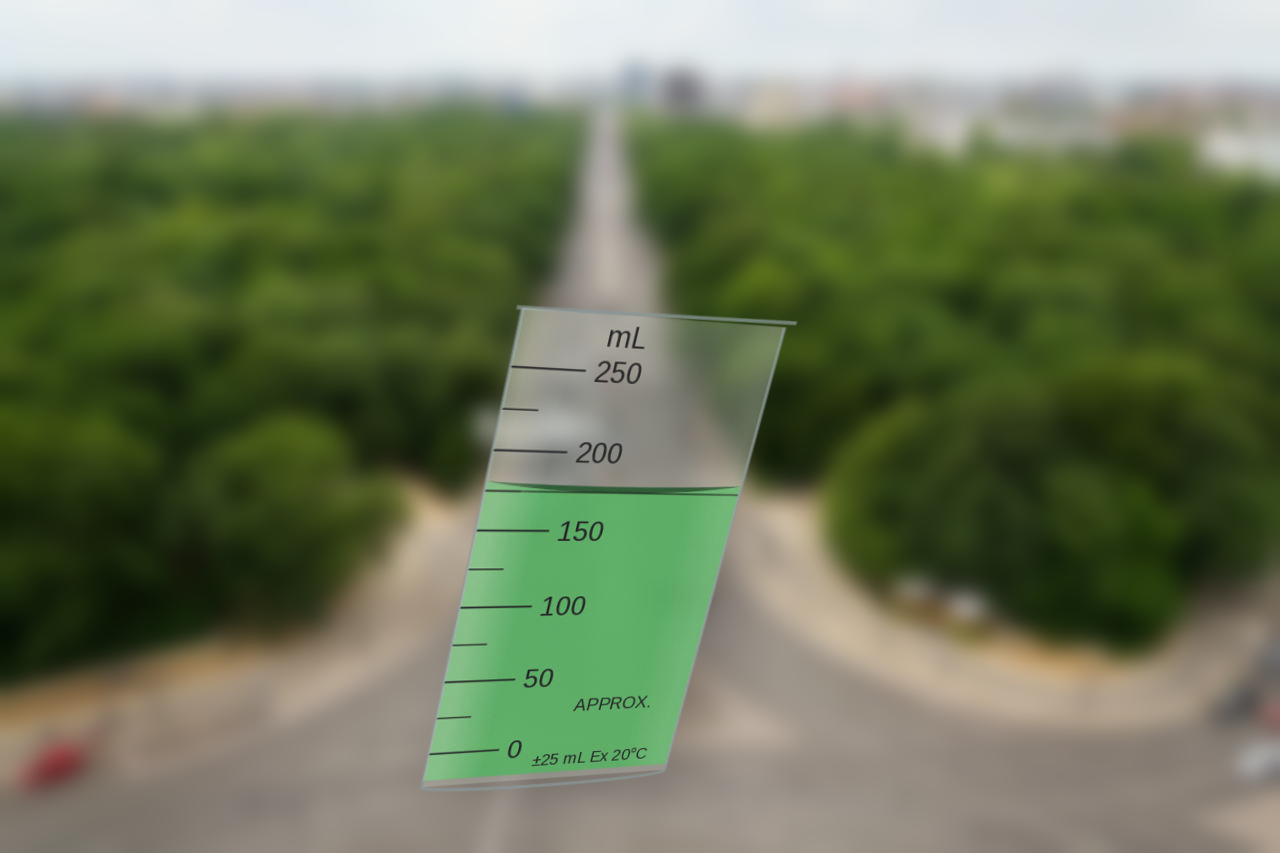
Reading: 175; mL
